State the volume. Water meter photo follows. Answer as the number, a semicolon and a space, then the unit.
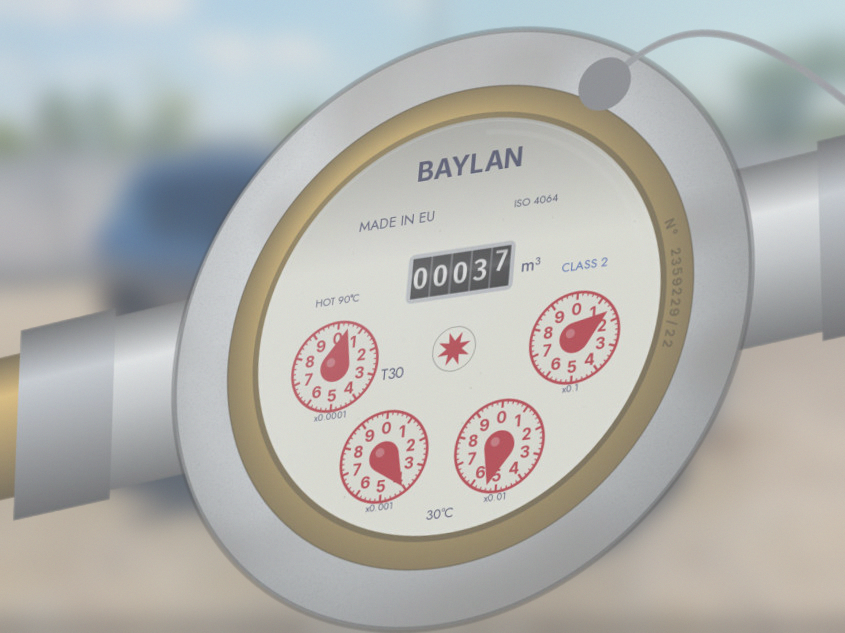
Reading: 37.1540; m³
